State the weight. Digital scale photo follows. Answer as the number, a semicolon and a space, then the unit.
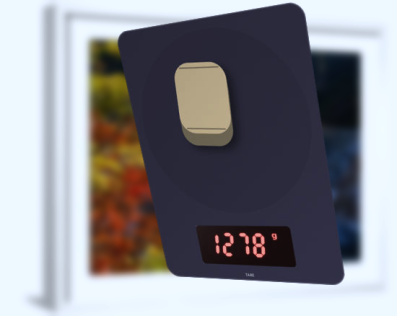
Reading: 1278; g
